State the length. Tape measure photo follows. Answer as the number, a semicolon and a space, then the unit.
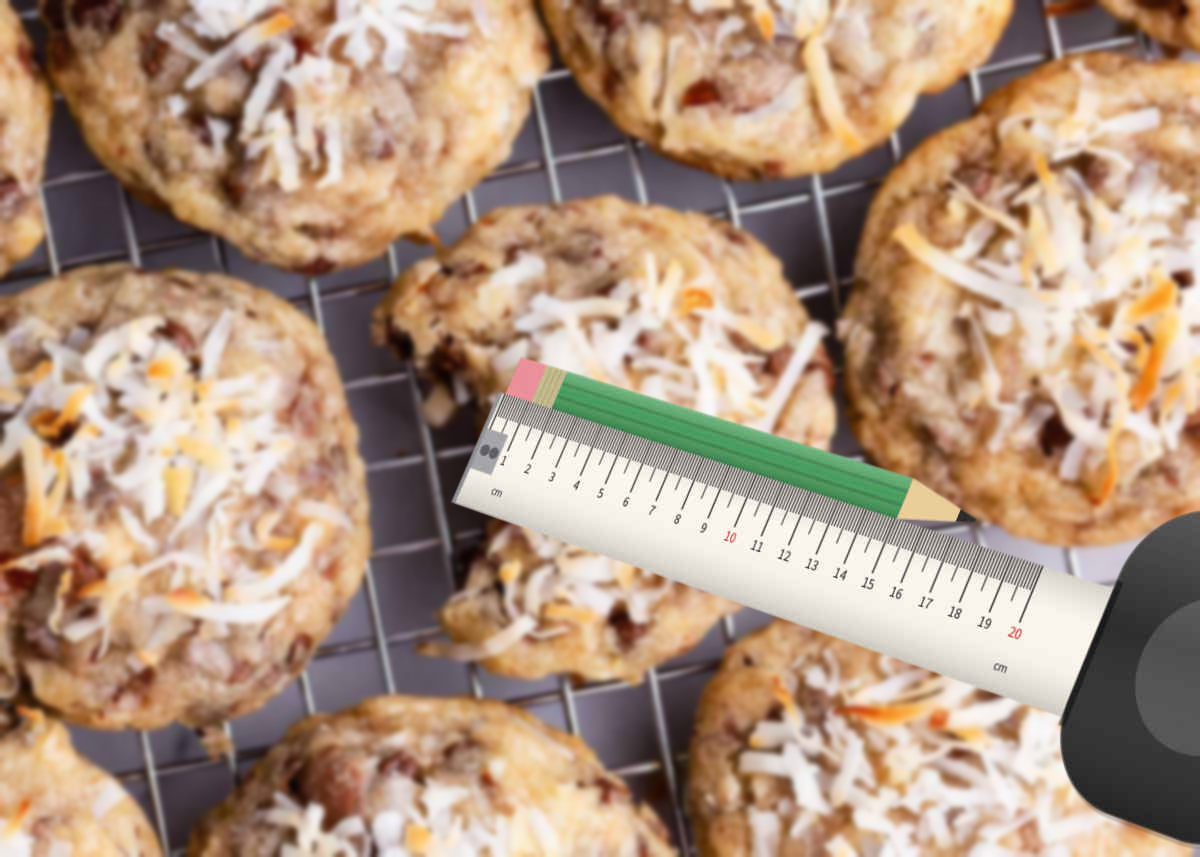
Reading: 17.5; cm
